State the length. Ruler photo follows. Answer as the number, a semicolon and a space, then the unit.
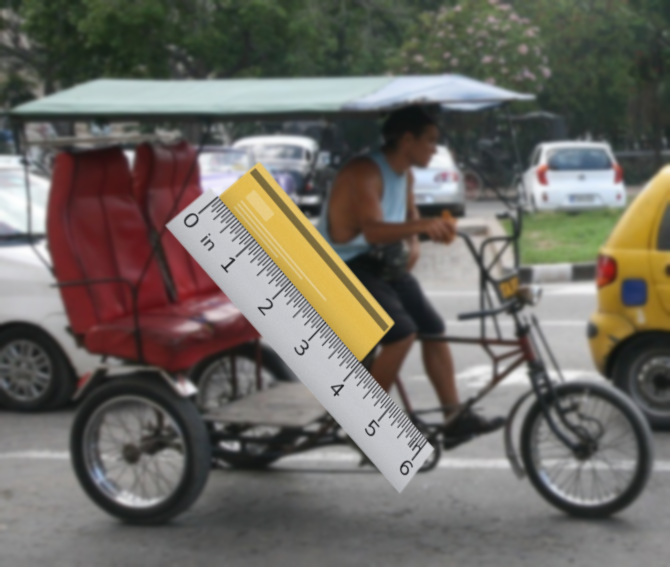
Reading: 4; in
